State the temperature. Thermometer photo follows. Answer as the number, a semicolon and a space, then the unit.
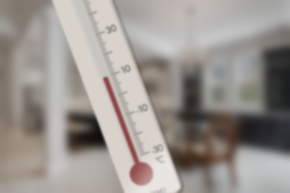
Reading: 10; °C
